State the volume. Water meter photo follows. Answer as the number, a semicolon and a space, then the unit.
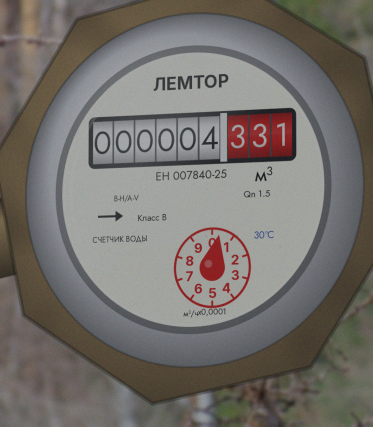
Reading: 4.3310; m³
